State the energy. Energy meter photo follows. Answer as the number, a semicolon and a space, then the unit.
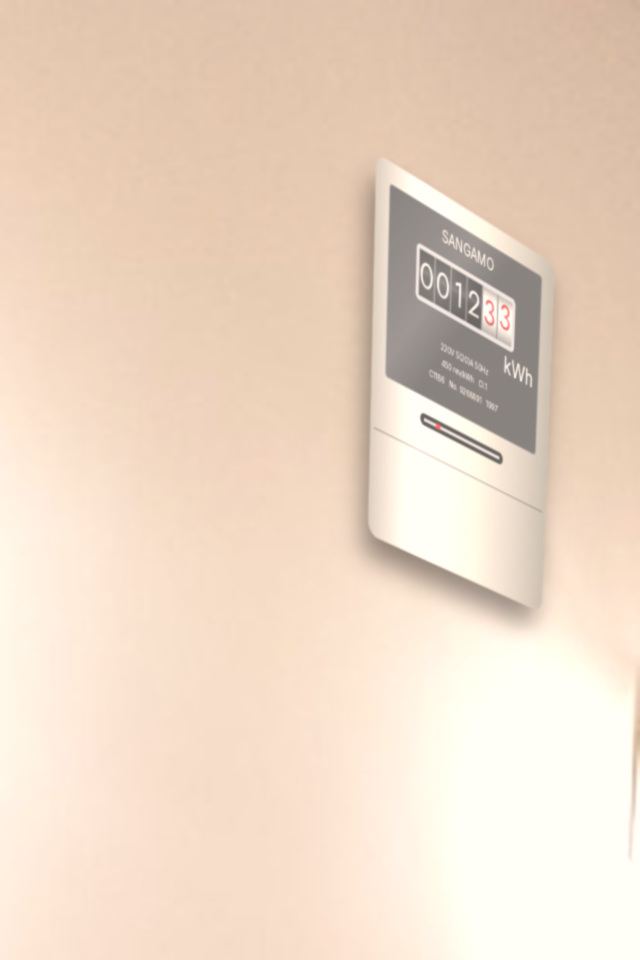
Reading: 12.33; kWh
